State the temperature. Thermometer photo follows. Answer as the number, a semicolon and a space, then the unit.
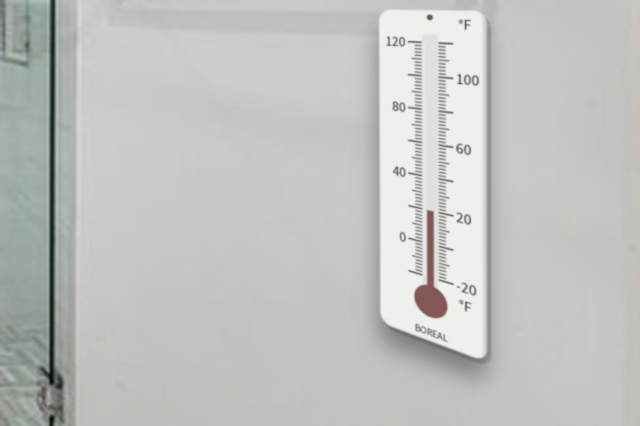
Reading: 20; °F
